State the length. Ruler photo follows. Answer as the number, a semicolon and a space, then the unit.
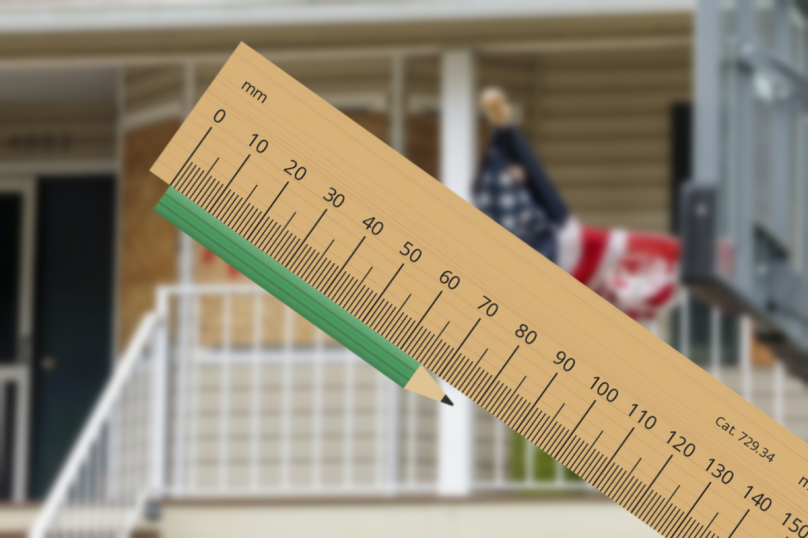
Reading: 76; mm
